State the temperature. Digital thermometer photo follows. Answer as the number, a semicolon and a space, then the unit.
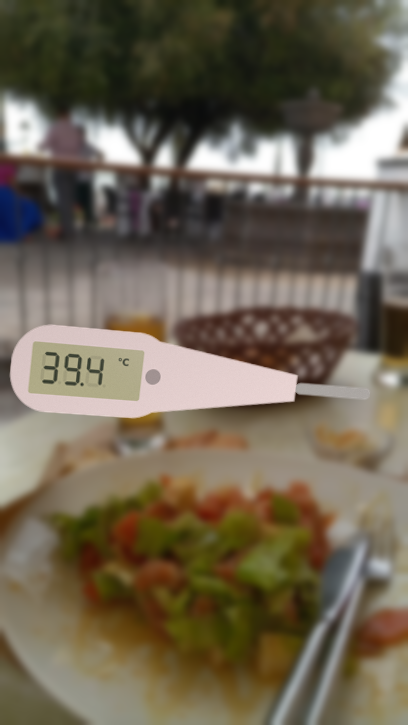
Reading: 39.4; °C
